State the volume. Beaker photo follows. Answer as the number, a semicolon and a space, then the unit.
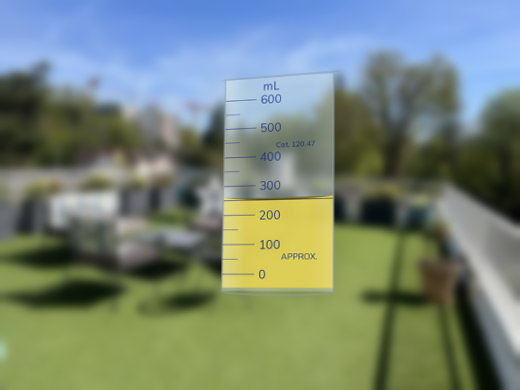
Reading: 250; mL
